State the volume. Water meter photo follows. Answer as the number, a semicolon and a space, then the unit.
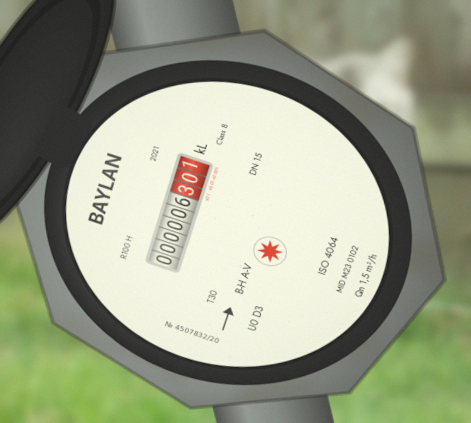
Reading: 6.301; kL
